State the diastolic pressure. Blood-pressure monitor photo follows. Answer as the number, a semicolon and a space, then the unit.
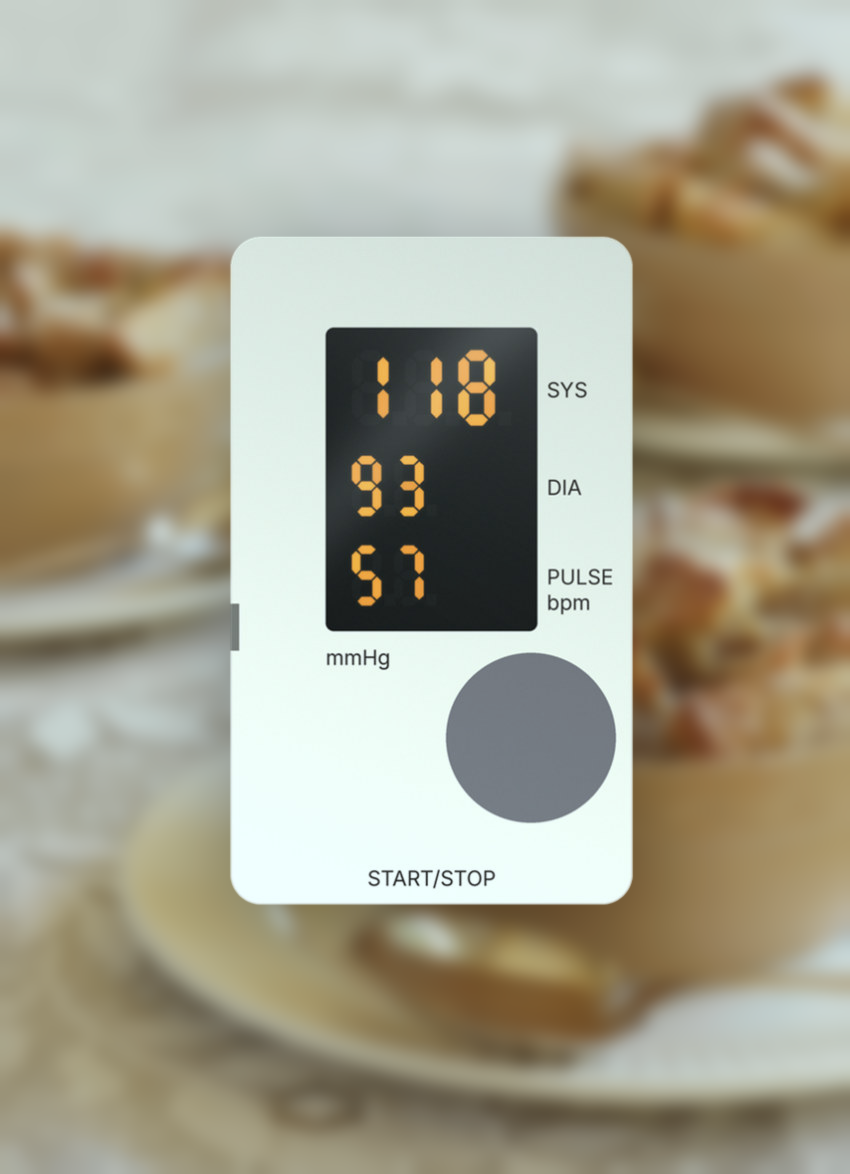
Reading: 93; mmHg
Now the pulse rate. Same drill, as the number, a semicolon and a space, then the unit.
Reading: 57; bpm
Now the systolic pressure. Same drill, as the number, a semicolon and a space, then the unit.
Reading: 118; mmHg
